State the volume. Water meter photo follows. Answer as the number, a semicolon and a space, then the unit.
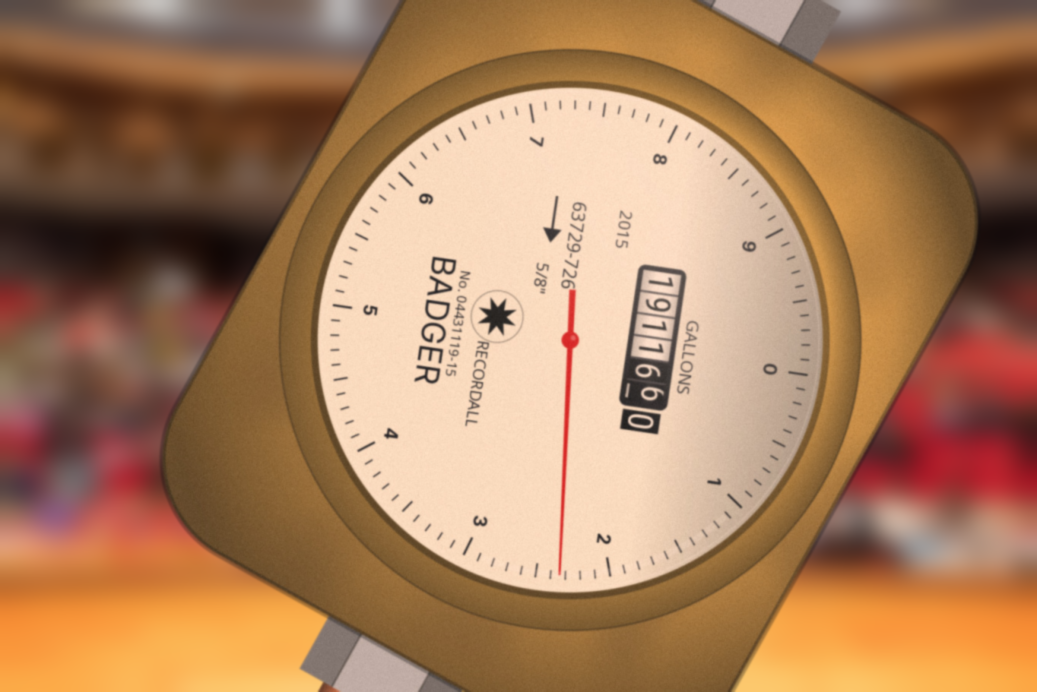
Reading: 1911662.3; gal
